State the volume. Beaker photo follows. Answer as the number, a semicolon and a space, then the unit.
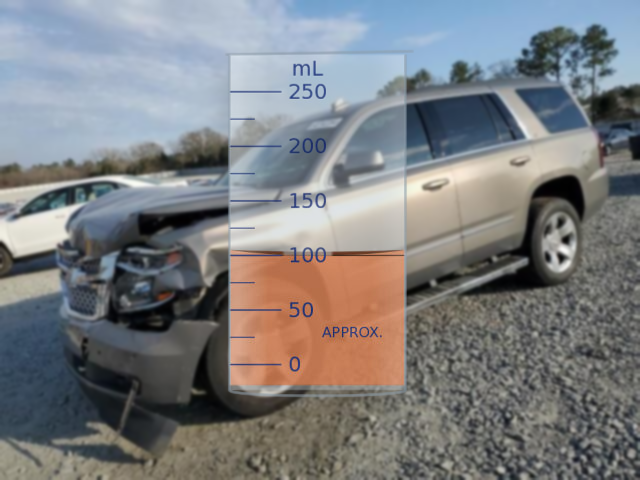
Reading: 100; mL
